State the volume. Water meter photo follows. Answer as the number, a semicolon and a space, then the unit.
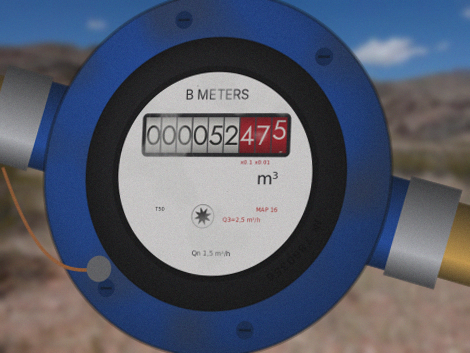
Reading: 52.475; m³
